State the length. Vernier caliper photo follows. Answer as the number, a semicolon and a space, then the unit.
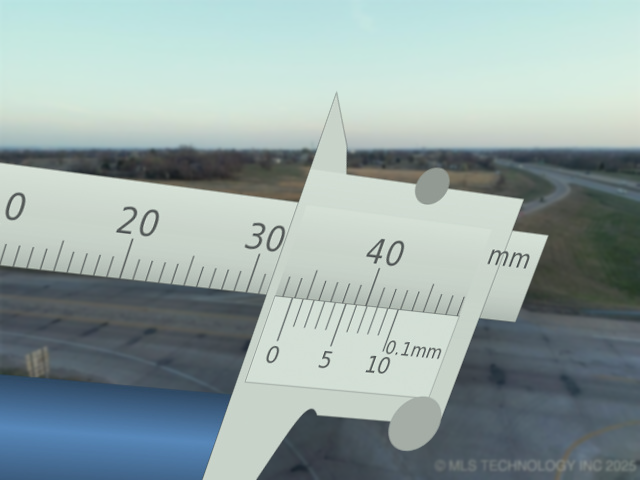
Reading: 33.8; mm
